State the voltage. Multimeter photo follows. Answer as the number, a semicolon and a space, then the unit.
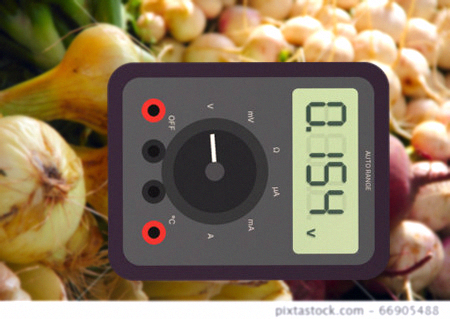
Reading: 0.154; V
